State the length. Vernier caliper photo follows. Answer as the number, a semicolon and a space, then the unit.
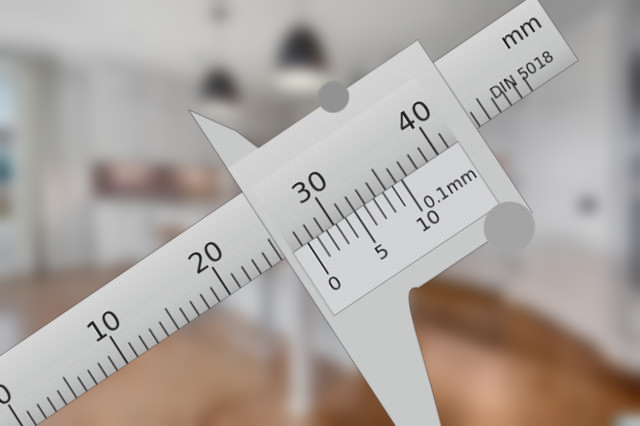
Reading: 27.5; mm
